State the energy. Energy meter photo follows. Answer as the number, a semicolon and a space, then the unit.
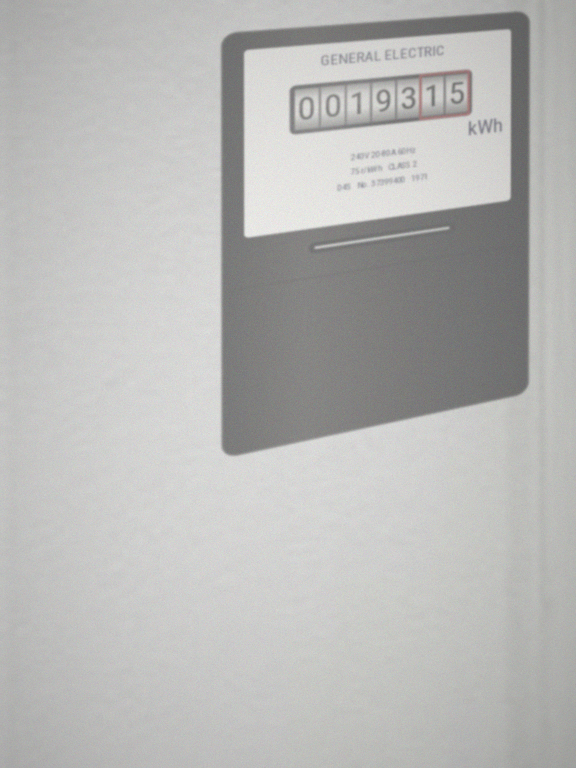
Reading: 193.15; kWh
